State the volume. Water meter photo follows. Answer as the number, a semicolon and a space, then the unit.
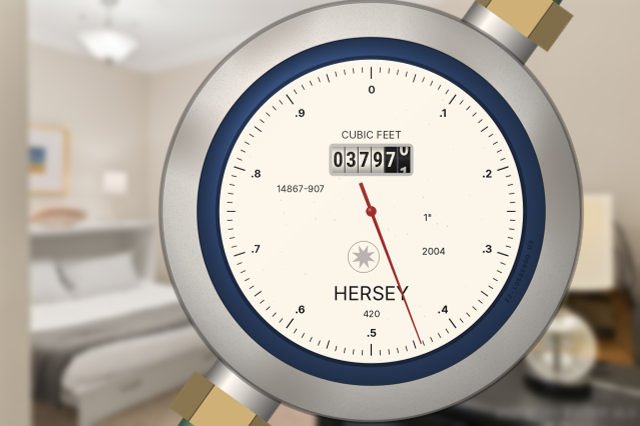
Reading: 37970.44; ft³
